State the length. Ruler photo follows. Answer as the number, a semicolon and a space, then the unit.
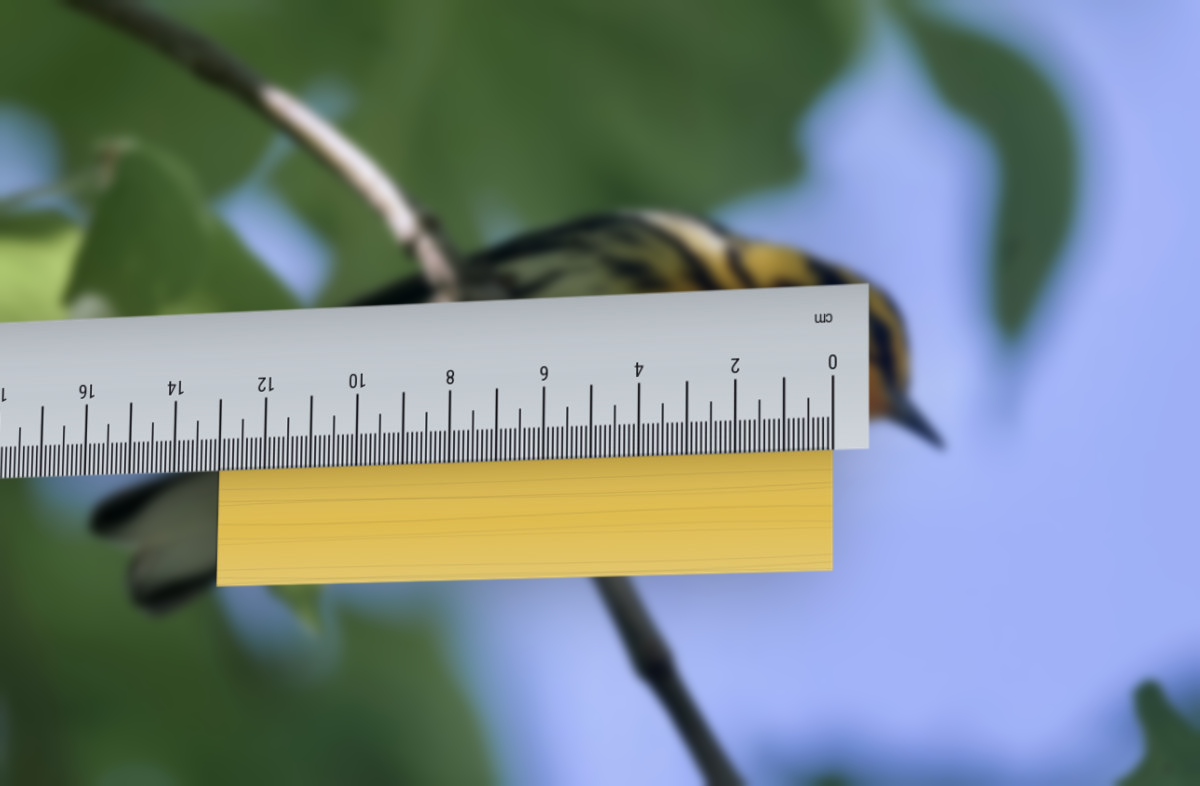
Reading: 13; cm
